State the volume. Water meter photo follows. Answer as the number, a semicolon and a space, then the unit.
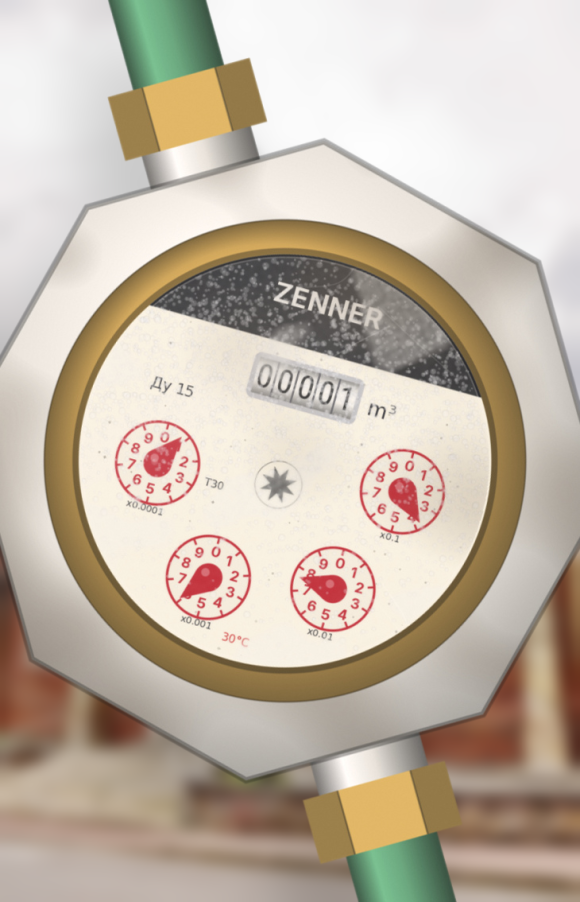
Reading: 1.3760; m³
